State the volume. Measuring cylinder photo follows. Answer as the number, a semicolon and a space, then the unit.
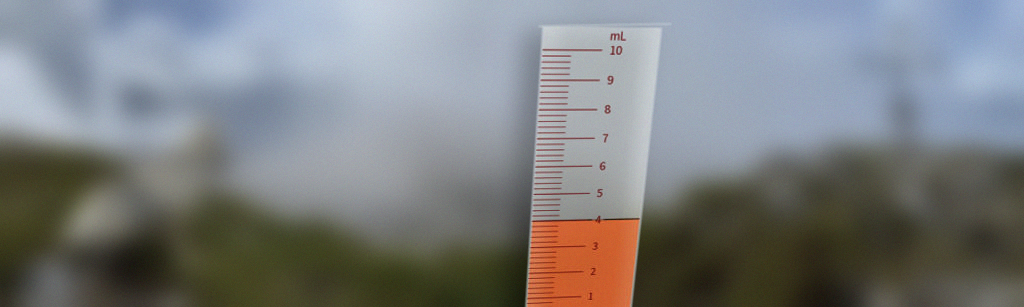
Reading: 4; mL
